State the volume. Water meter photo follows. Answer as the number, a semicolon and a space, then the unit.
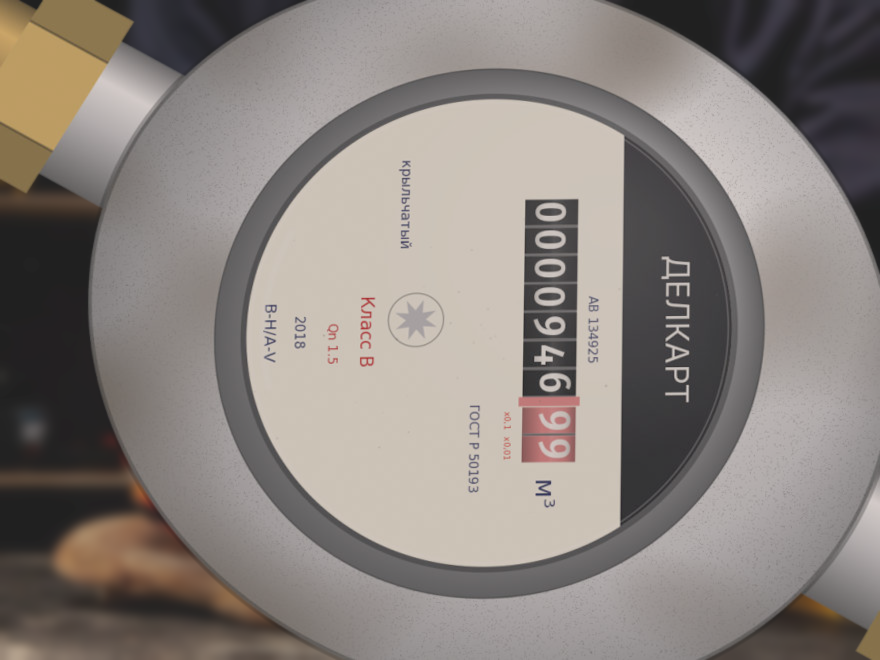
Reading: 946.99; m³
